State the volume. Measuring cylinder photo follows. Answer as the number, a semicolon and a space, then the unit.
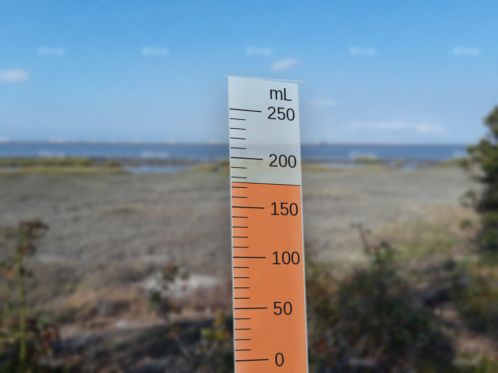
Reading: 175; mL
